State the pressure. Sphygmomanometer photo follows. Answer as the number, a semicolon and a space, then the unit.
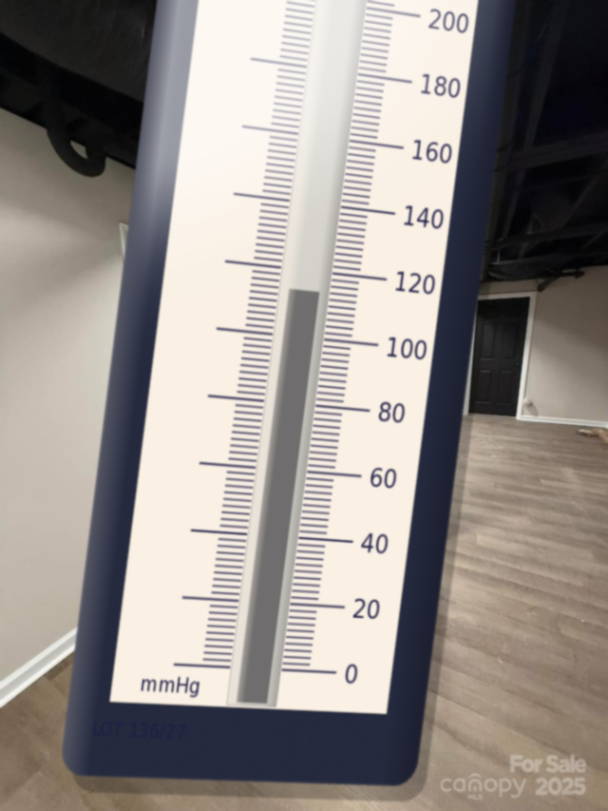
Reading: 114; mmHg
